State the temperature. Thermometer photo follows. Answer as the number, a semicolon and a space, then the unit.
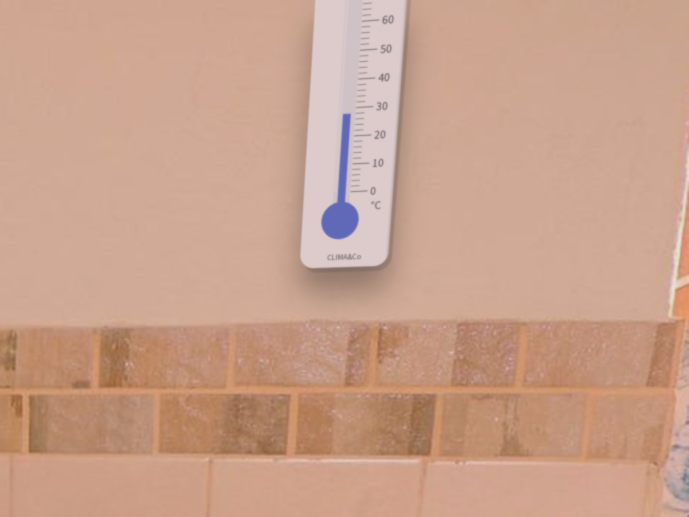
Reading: 28; °C
